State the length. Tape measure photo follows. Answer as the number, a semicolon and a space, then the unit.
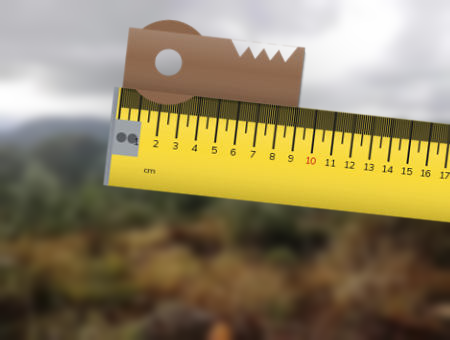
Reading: 9; cm
